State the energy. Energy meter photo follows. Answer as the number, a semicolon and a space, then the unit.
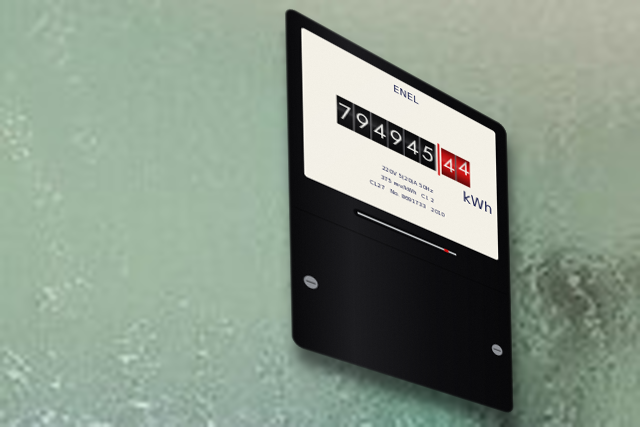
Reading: 794945.44; kWh
